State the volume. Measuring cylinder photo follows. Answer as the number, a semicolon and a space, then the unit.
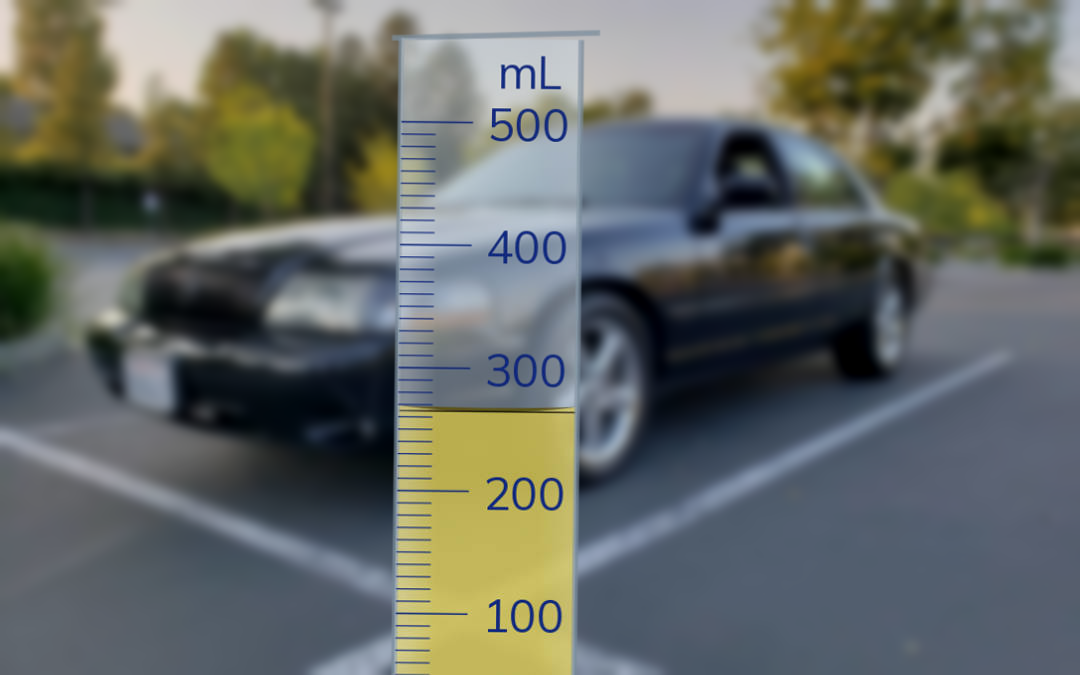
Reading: 265; mL
